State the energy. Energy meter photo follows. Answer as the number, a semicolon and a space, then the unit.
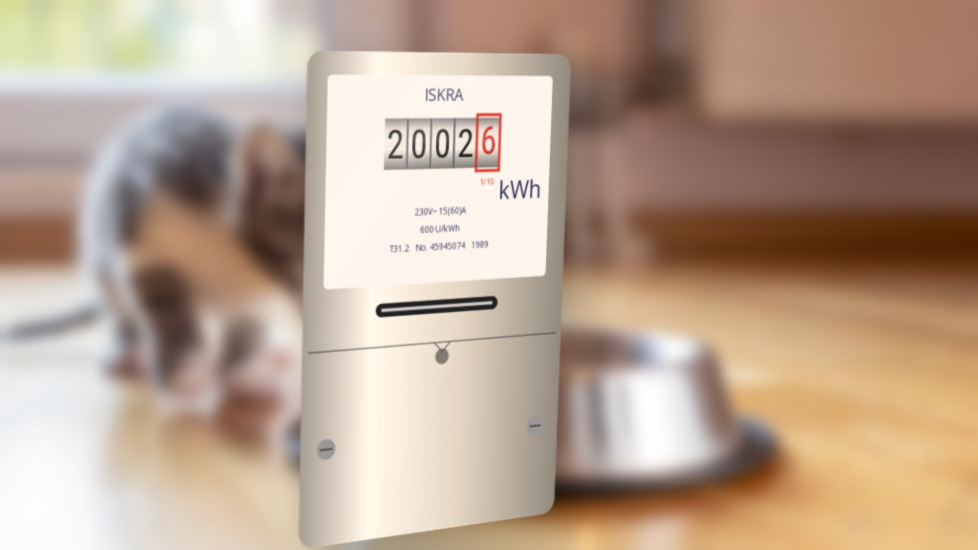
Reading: 2002.6; kWh
